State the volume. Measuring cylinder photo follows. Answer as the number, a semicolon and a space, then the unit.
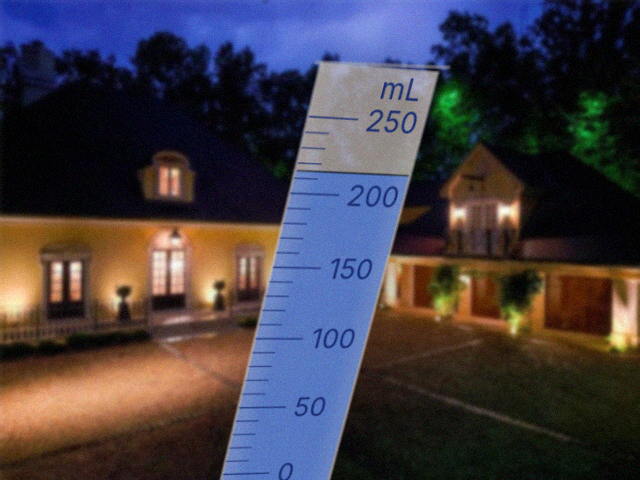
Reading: 215; mL
